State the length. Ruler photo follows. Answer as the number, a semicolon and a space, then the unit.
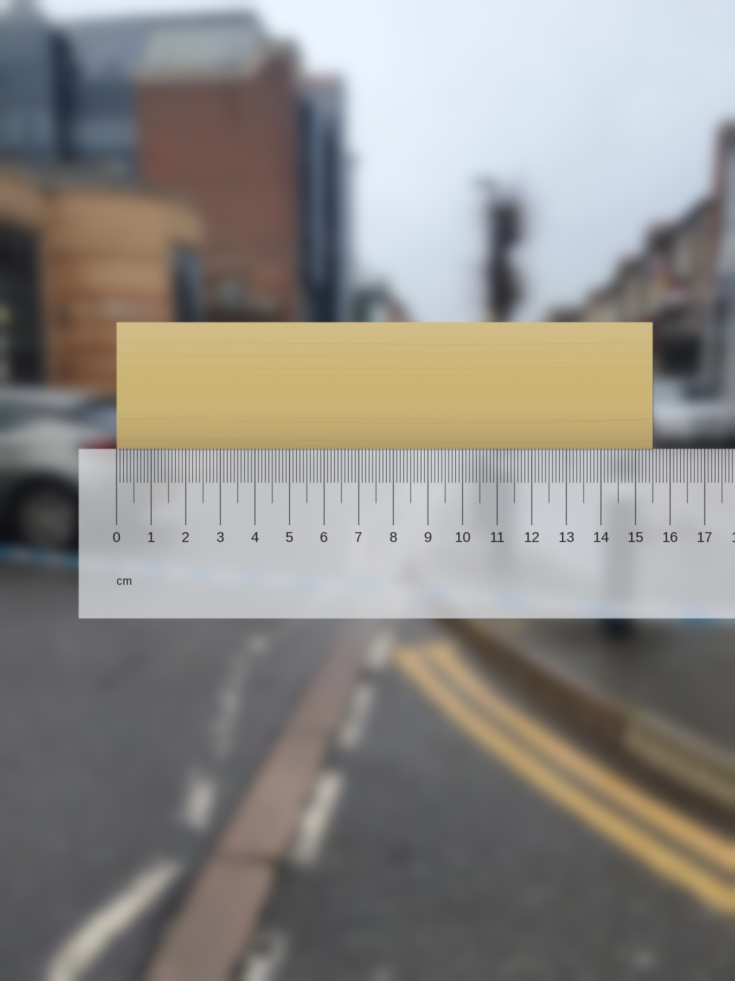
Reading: 15.5; cm
